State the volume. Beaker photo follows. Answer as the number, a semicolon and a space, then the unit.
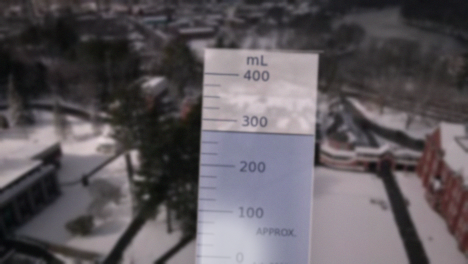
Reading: 275; mL
